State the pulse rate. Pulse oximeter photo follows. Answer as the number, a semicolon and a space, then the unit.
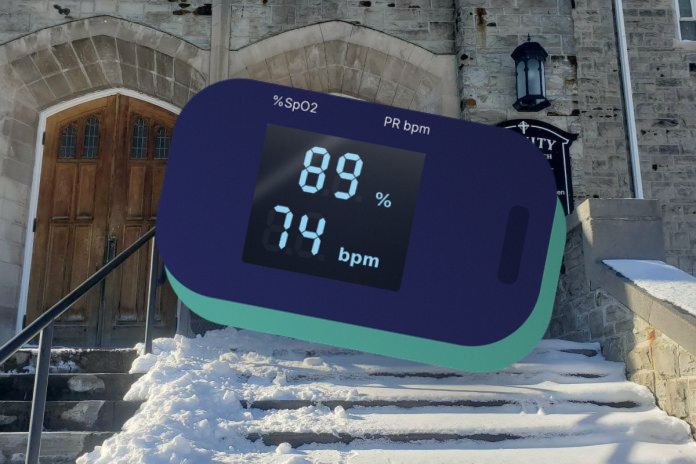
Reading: 74; bpm
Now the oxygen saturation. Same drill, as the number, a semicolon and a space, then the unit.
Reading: 89; %
